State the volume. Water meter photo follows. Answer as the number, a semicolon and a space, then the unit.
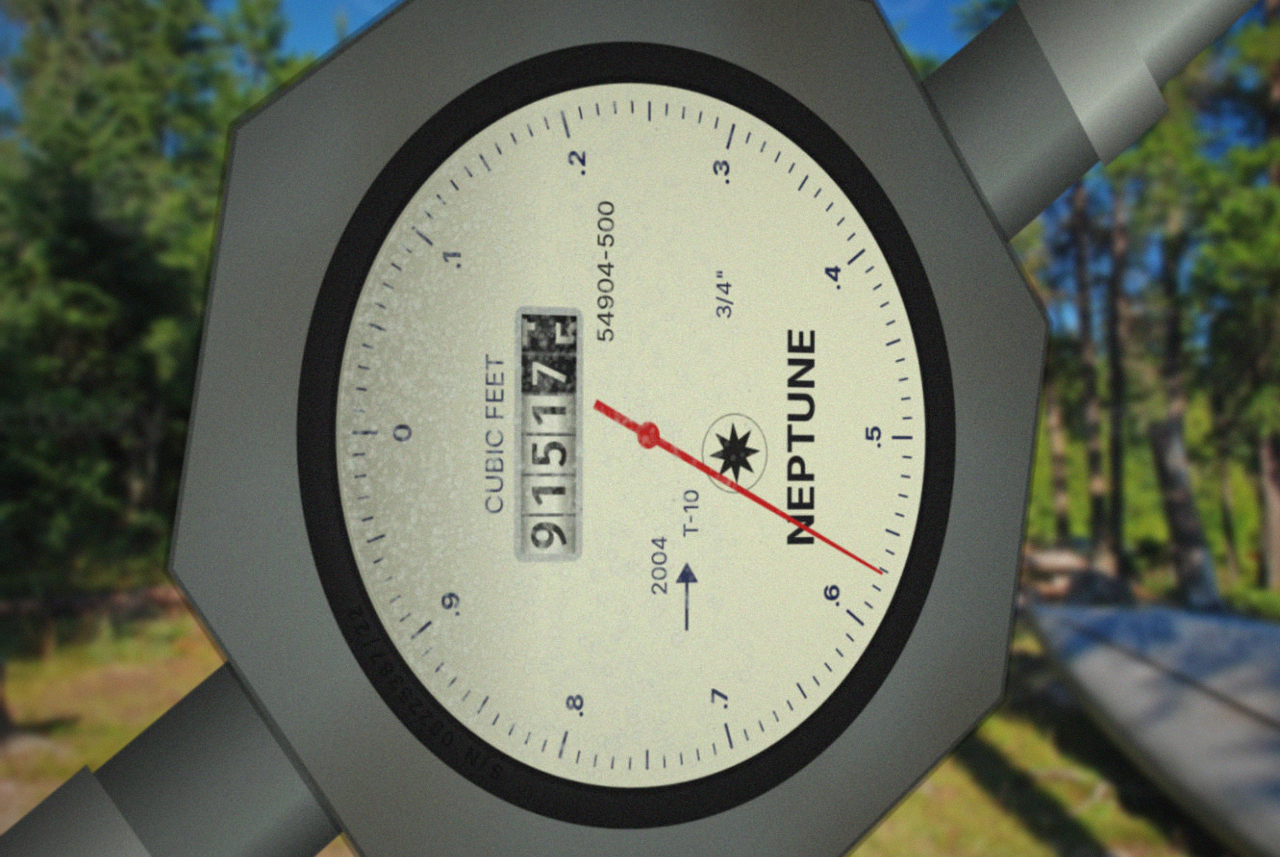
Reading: 915174.57; ft³
